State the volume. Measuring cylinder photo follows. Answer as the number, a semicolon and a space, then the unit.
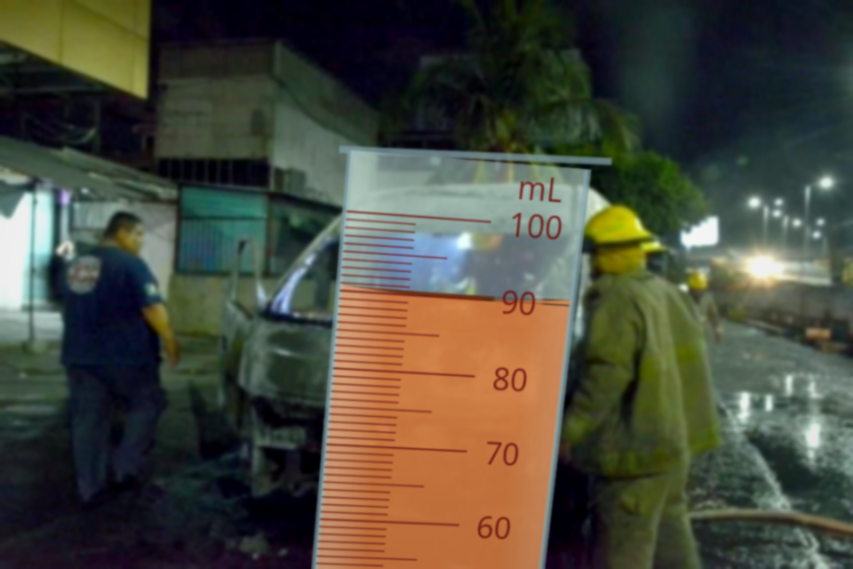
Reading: 90; mL
